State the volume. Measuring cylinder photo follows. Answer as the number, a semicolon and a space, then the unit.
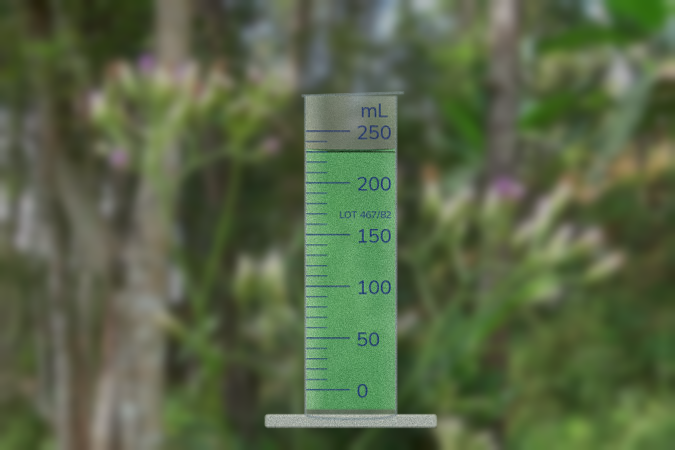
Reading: 230; mL
